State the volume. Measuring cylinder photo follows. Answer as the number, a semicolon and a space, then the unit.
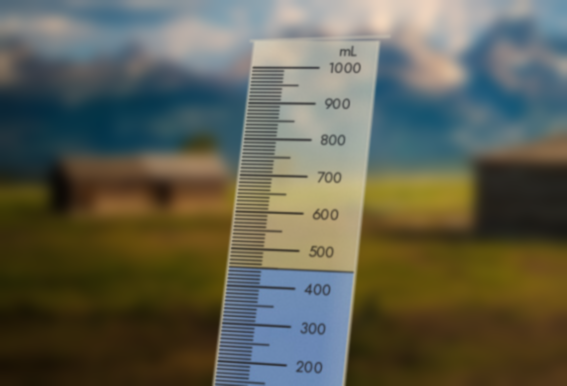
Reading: 450; mL
